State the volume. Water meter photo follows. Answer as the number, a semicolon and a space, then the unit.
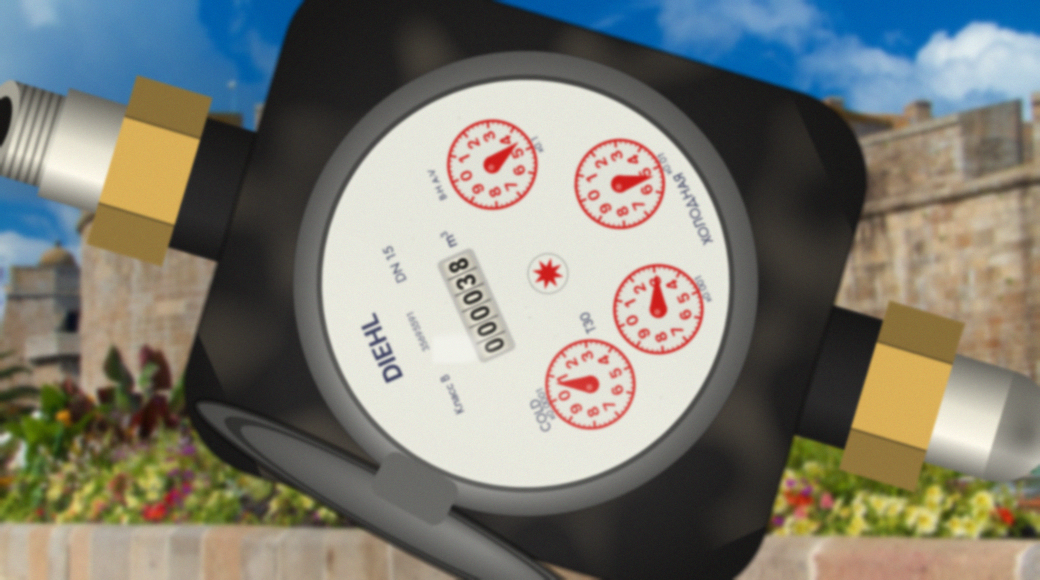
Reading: 38.4530; m³
